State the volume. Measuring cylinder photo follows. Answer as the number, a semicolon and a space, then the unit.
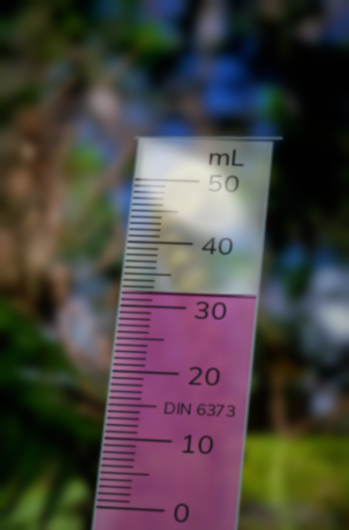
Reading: 32; mL
